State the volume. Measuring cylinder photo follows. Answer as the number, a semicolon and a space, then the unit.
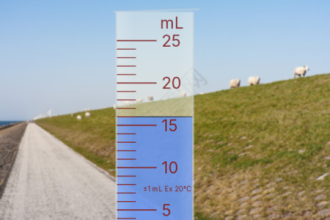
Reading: 16; mL
